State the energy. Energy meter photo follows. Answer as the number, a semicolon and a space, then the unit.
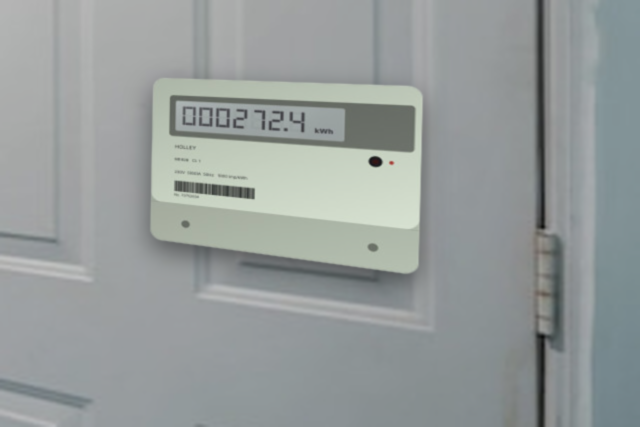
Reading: 272.4; kWh
